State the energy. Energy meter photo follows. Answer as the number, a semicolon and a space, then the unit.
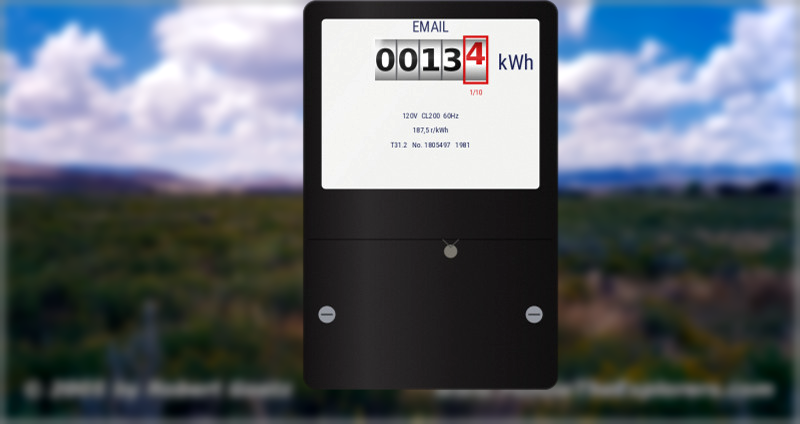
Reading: 13.4; kWh
